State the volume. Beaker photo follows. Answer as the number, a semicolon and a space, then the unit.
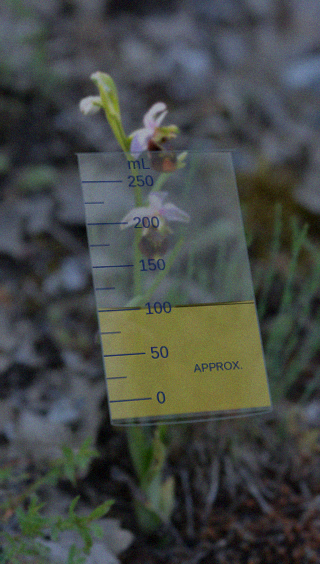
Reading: 100; mL
